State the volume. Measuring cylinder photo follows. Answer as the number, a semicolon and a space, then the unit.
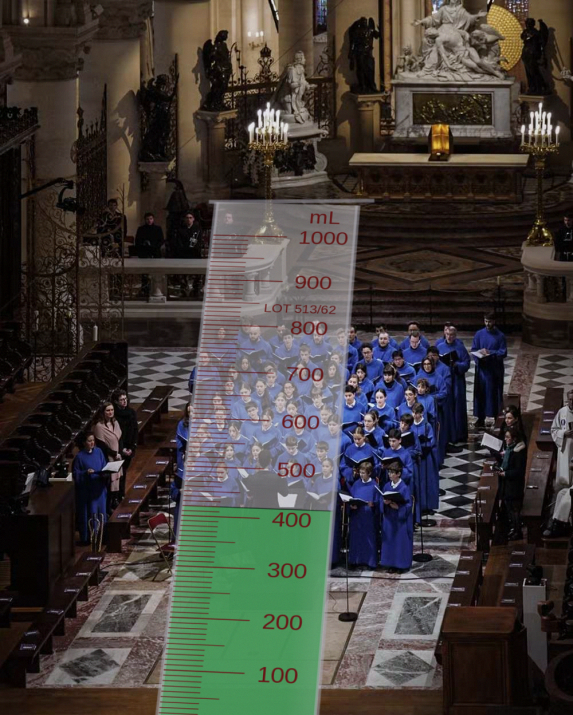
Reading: 420; mL
